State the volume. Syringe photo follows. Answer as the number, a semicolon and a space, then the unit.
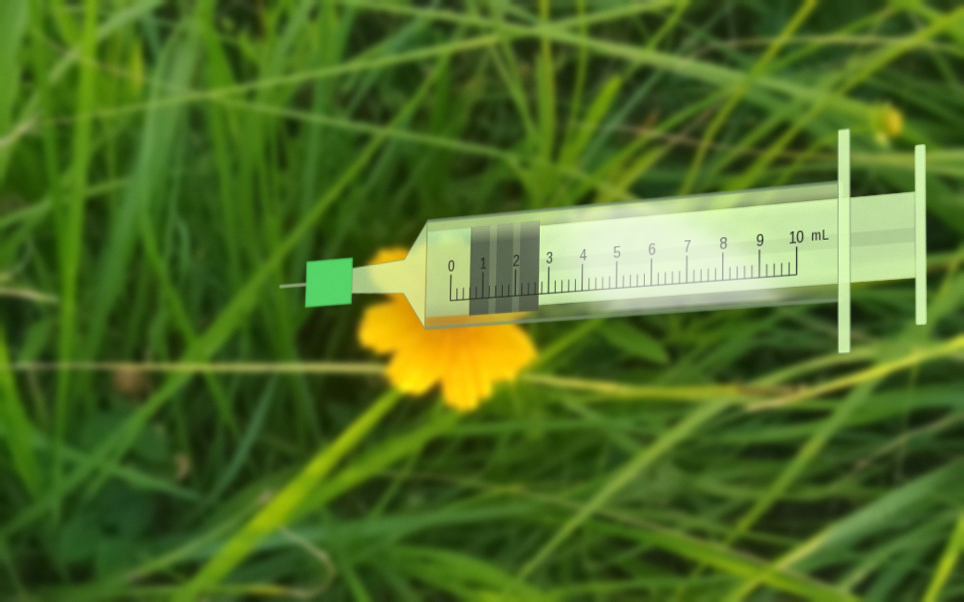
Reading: 0.6; mL
